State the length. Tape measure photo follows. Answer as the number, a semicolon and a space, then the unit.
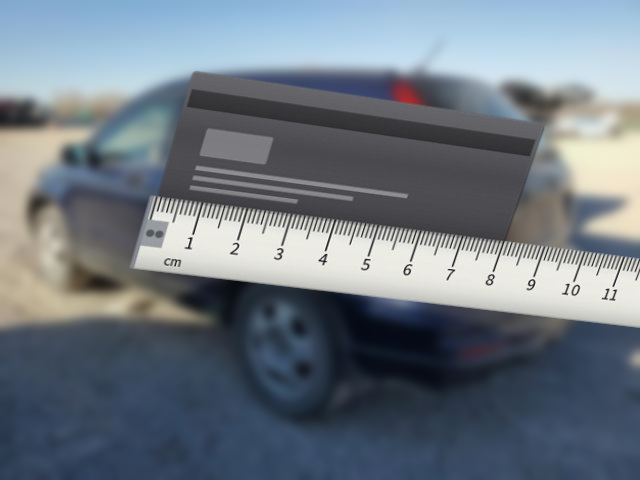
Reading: 8; cm
